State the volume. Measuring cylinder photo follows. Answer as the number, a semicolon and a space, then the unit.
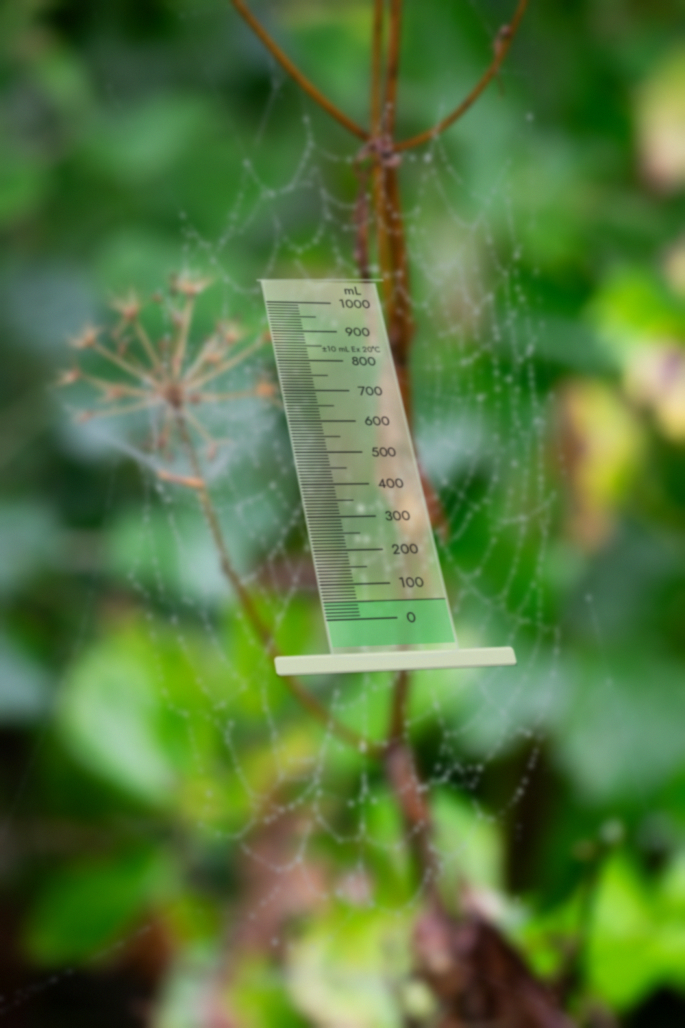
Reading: 50; mL
